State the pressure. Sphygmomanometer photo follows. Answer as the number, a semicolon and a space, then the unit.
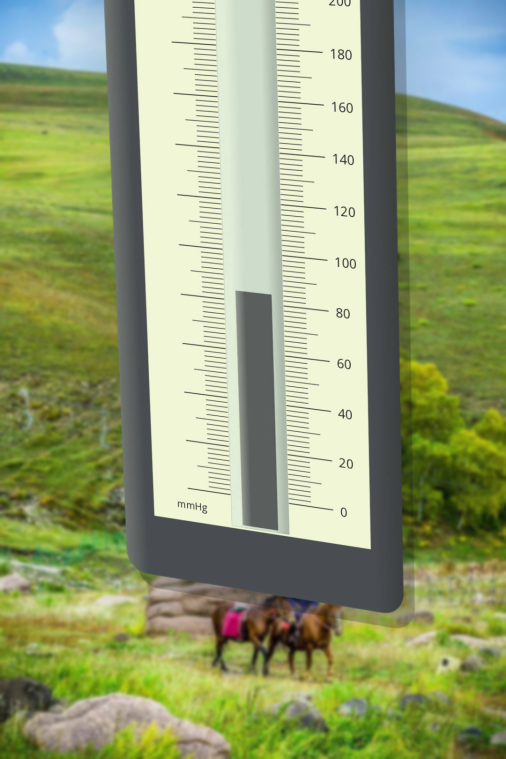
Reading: 84; mmHg
